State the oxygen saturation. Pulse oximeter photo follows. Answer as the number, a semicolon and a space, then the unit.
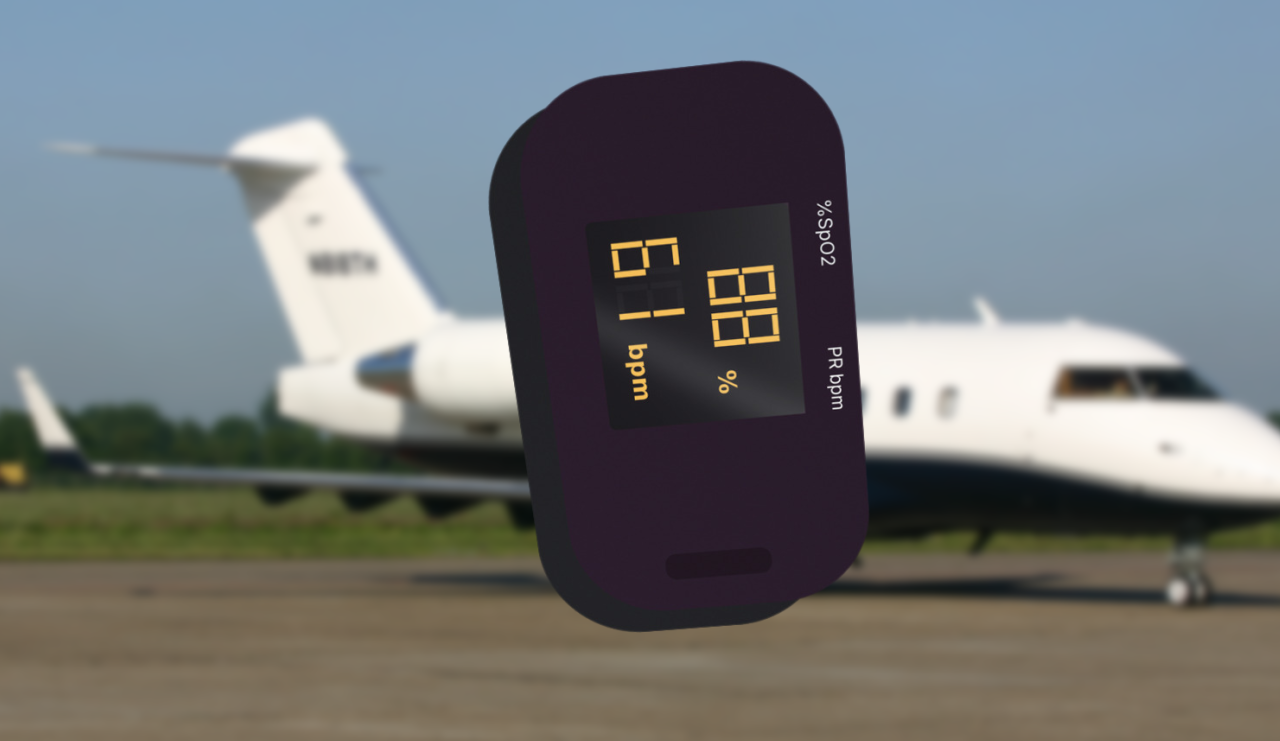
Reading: 88; %
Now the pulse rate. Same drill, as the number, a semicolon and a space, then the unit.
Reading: 61; bpm
